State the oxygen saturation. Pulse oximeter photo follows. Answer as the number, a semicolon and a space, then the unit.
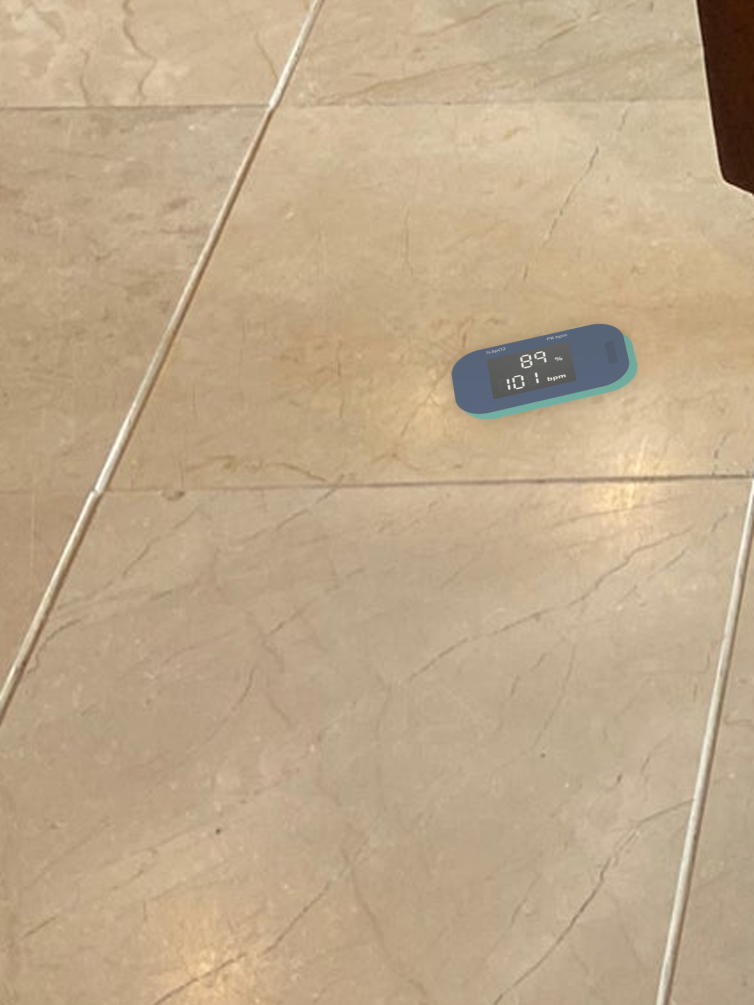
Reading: 89; %
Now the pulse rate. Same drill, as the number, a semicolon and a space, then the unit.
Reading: 101; bpm
